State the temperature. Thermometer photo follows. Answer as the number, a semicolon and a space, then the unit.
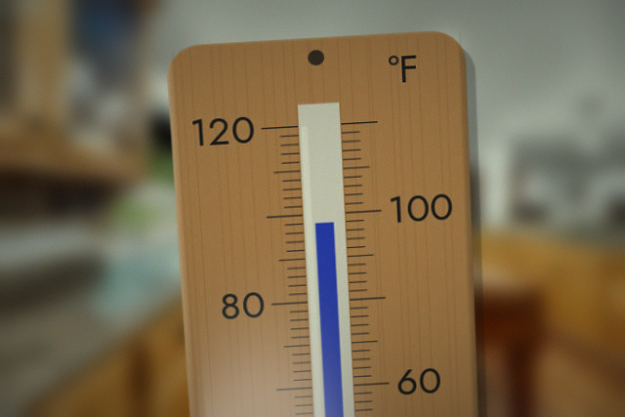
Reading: 98; °F
